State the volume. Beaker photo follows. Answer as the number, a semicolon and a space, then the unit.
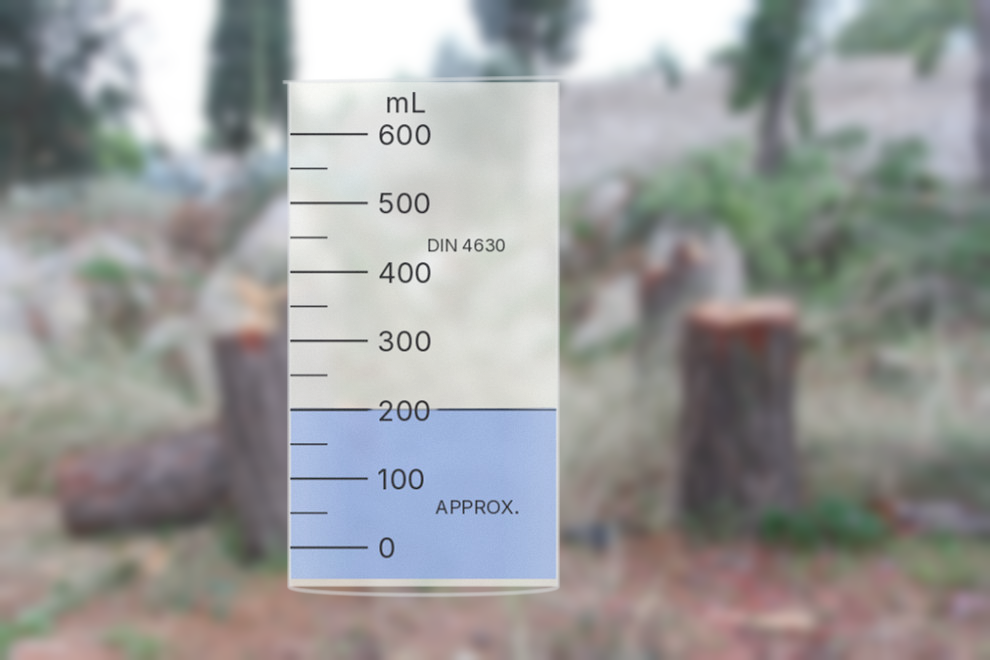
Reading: 200; mL
